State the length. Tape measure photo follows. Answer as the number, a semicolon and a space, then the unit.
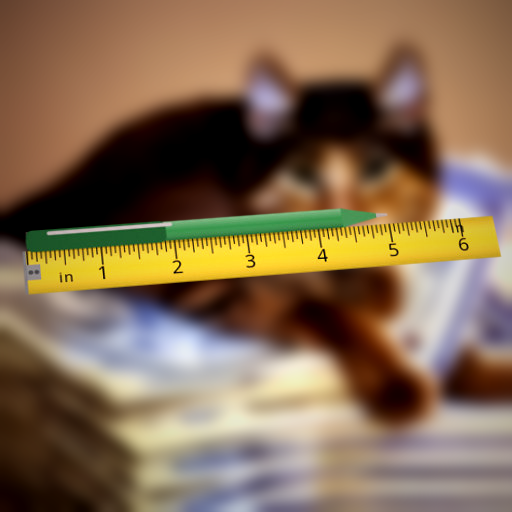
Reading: 5; in
